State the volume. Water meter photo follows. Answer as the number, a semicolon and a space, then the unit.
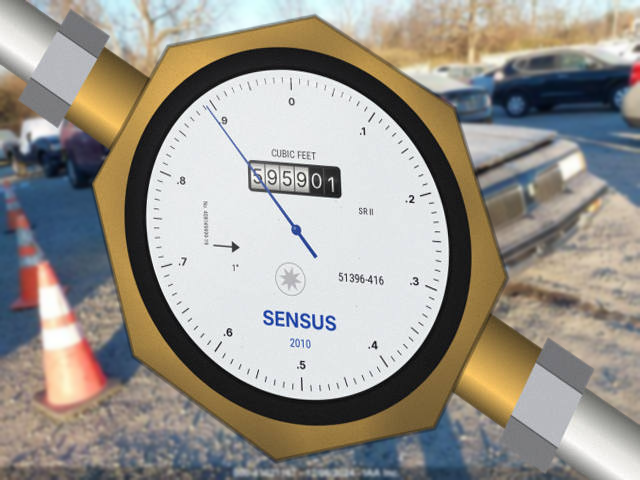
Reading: 595900.89; ft³
